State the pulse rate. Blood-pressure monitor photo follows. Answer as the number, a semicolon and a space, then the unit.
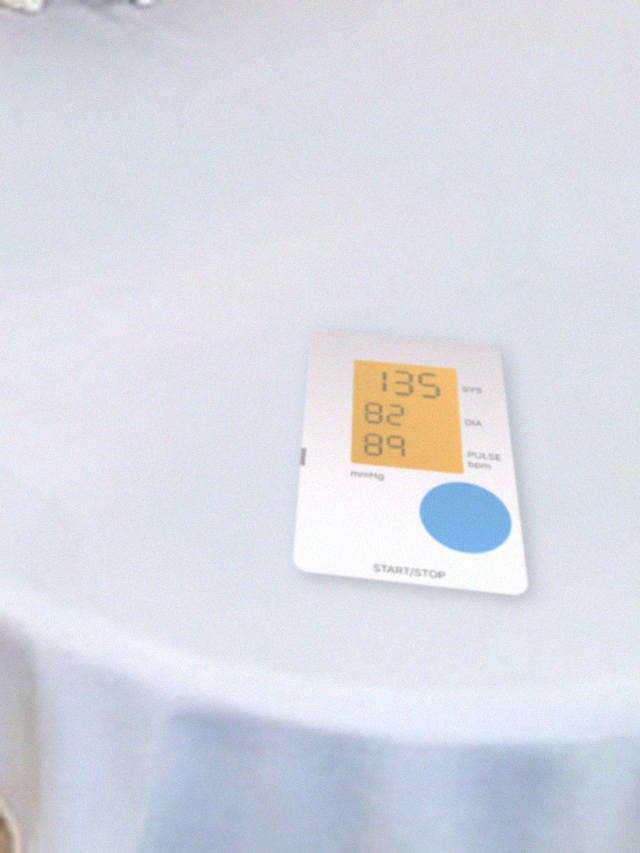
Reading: 89; bpm
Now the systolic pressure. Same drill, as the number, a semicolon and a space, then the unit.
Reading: 135; mmHg
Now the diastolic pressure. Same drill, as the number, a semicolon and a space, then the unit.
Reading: 82; mmHg
